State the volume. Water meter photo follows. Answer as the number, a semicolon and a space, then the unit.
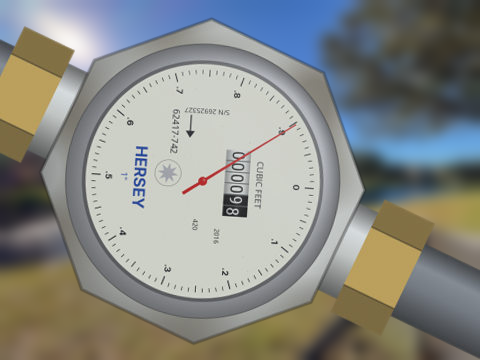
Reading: 97.90; ft³
